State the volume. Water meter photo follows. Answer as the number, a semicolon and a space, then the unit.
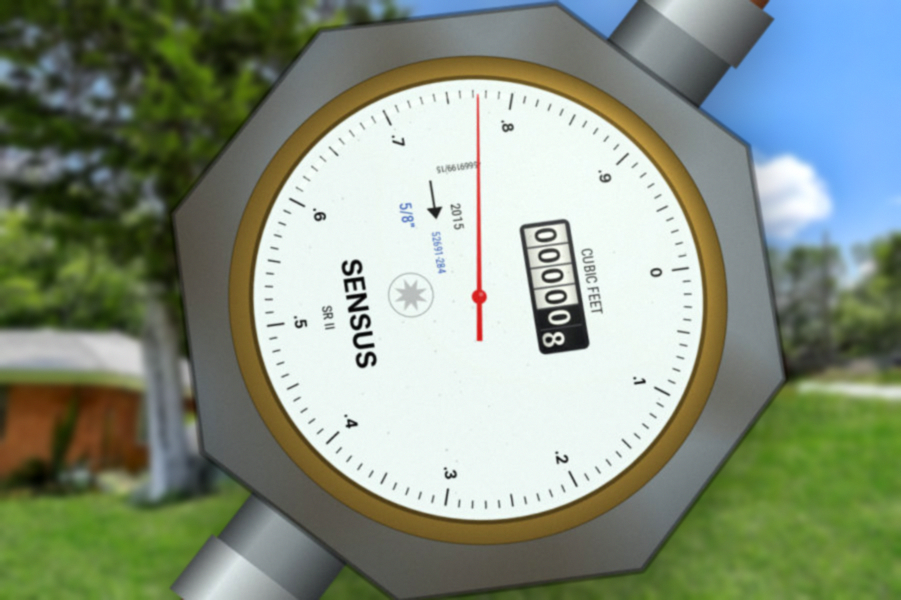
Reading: 7.77; ft³
